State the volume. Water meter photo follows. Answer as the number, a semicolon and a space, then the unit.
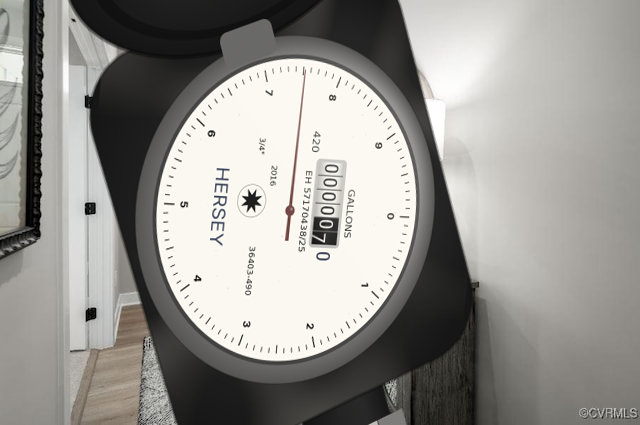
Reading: 67.5; gal
